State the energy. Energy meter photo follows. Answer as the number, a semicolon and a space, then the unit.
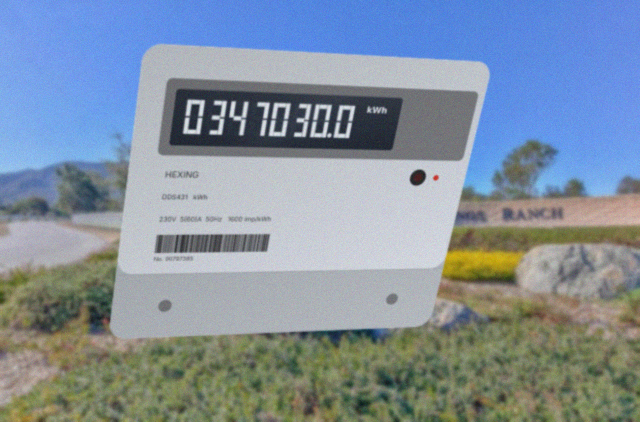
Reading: 347030.0; kWh
